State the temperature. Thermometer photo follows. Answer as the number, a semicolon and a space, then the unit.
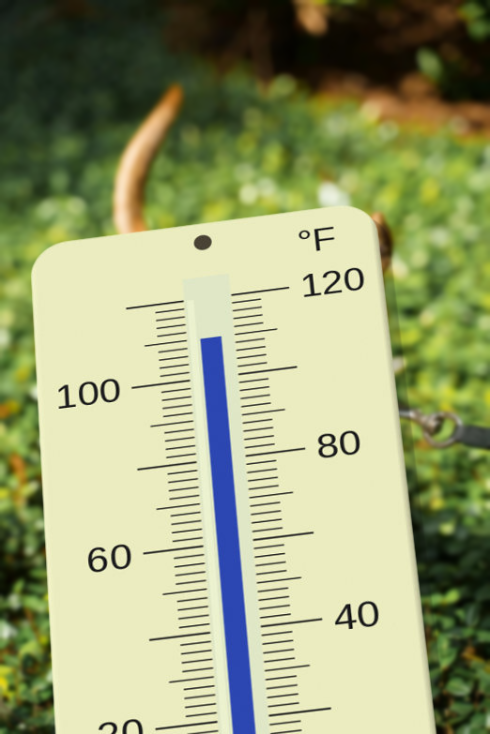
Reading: 110; °F
